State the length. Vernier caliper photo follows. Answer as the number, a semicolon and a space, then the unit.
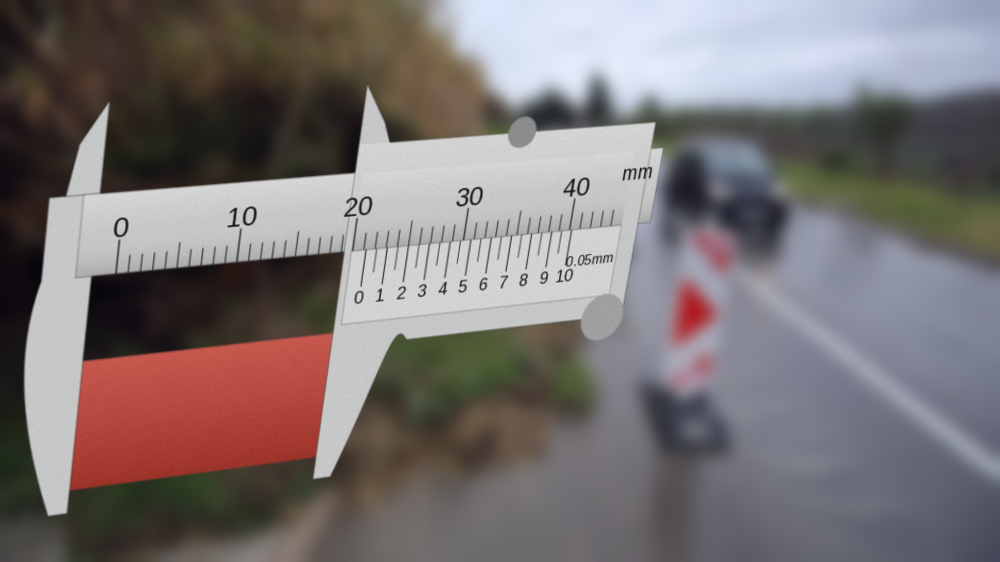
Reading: 21.2; mm
